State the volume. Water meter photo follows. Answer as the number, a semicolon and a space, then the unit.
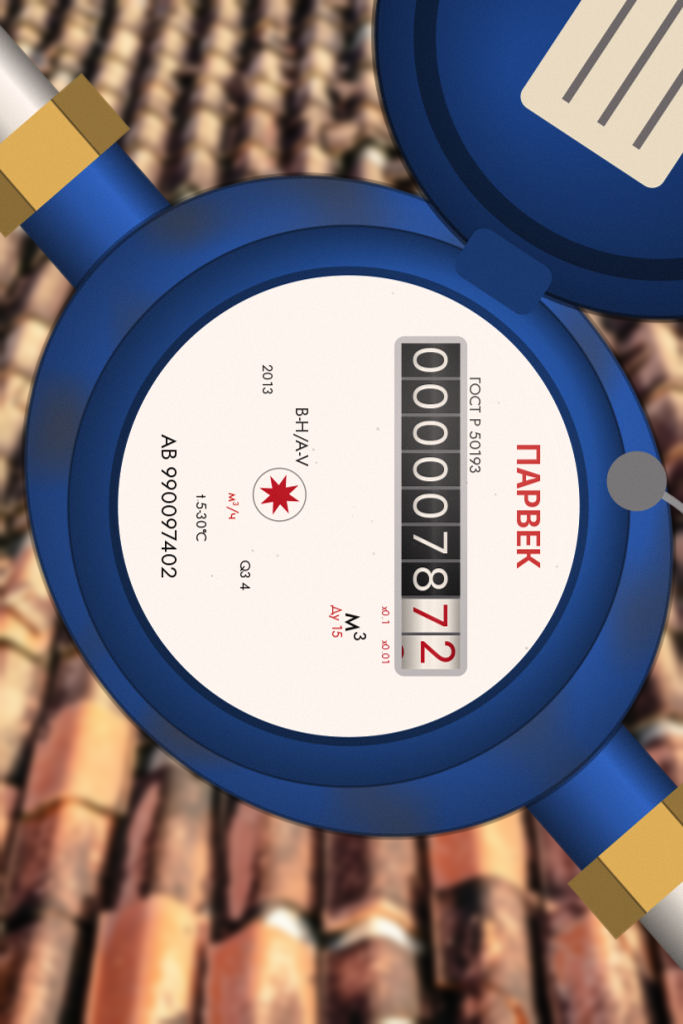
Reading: 78.72; m³
